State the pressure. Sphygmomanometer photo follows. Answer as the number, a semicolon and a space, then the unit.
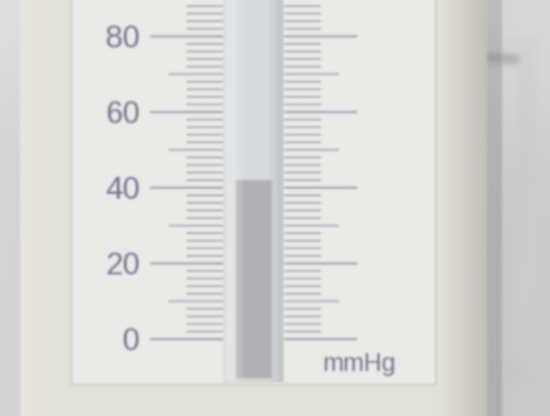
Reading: 42; mmHg
